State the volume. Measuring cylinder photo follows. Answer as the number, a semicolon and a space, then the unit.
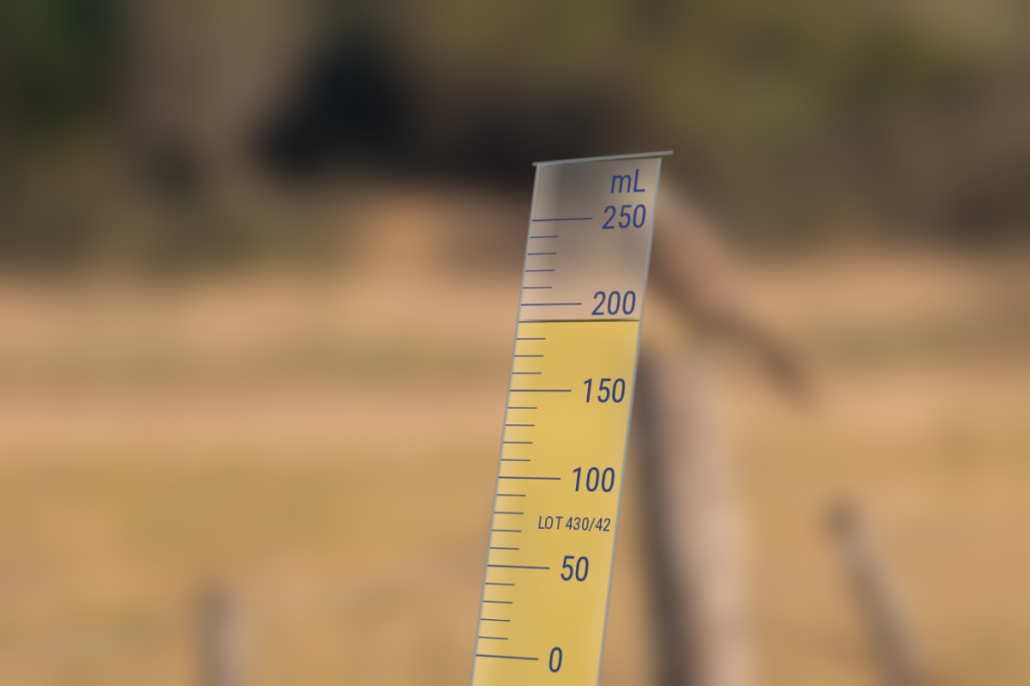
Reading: 190; mL
